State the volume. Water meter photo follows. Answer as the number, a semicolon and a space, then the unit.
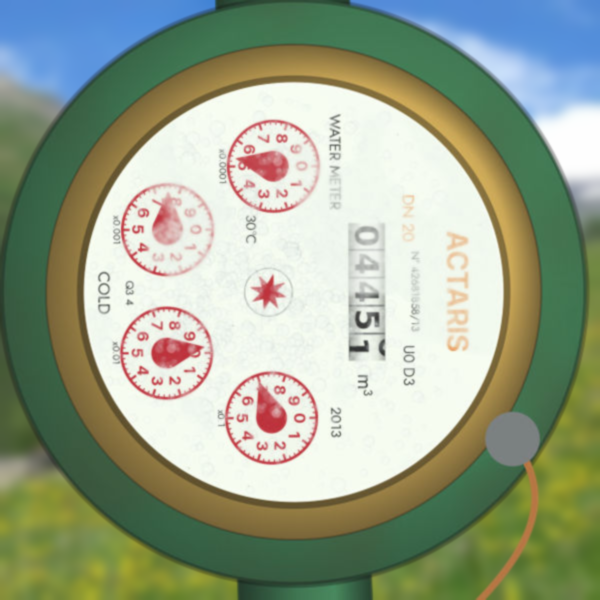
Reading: 4450.6975; m³
